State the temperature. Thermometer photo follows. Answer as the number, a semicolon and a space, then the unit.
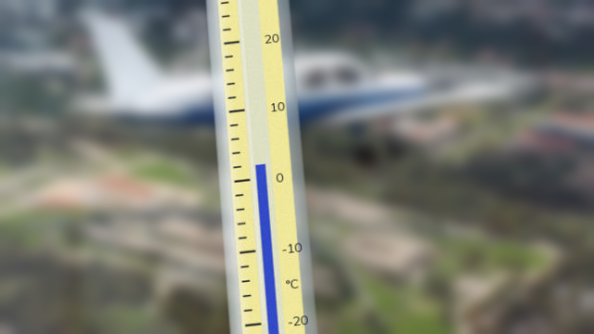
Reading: 2; °C
